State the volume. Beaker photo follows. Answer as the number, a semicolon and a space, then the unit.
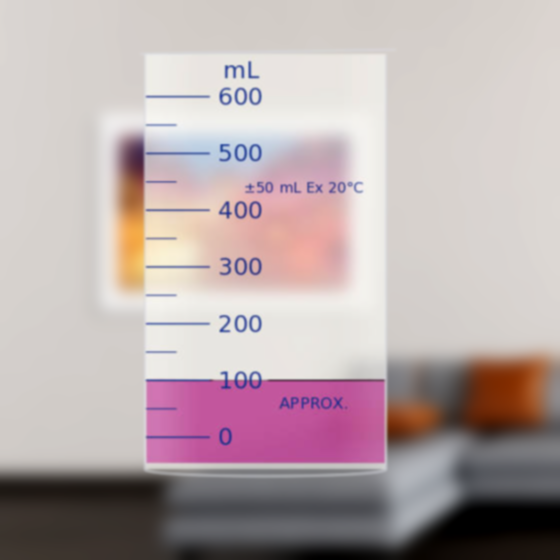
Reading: 100; mL
